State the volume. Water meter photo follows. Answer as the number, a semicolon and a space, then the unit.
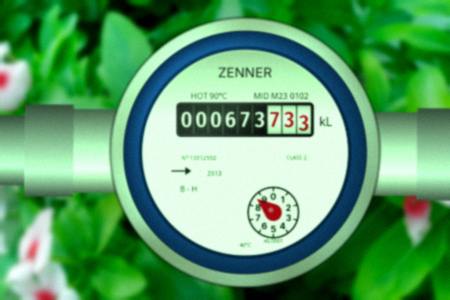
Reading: 673.7328; kL
